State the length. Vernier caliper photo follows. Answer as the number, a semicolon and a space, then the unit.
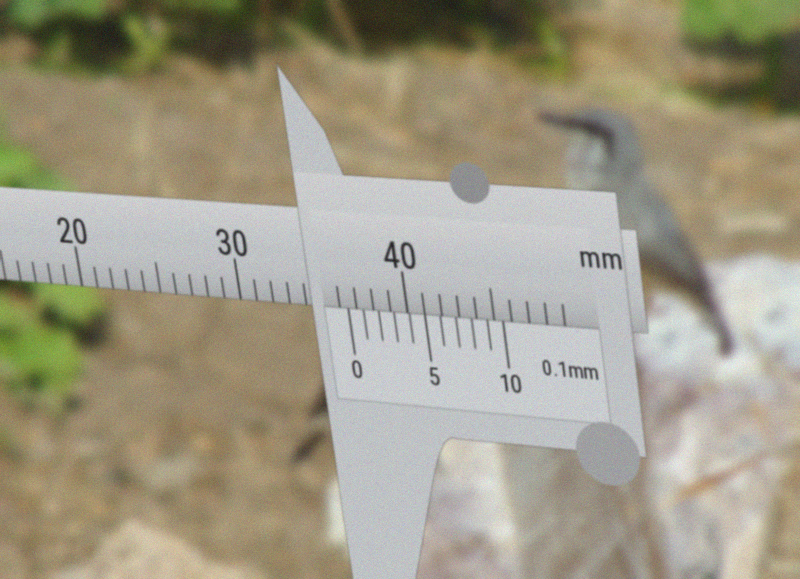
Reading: 36.5; mm
